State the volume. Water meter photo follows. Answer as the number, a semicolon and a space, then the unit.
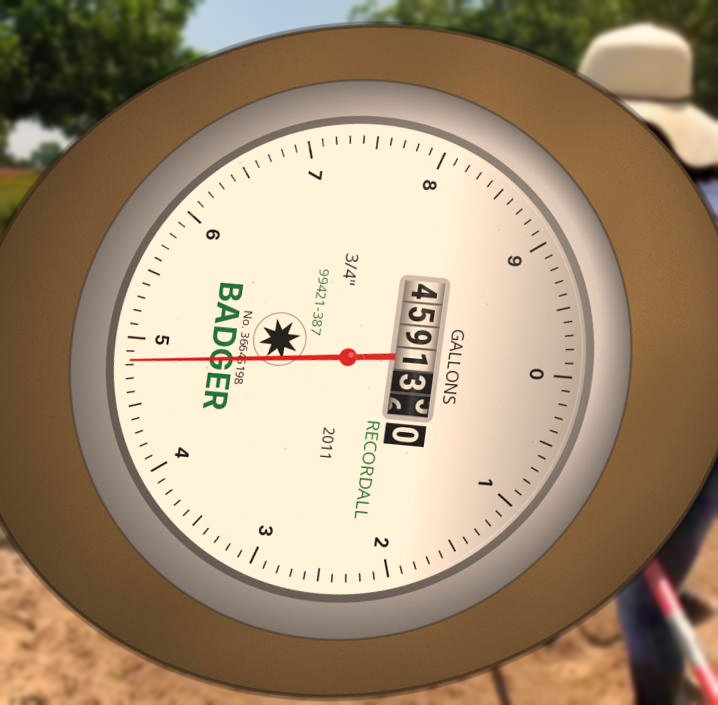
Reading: 4591354.8; gal
